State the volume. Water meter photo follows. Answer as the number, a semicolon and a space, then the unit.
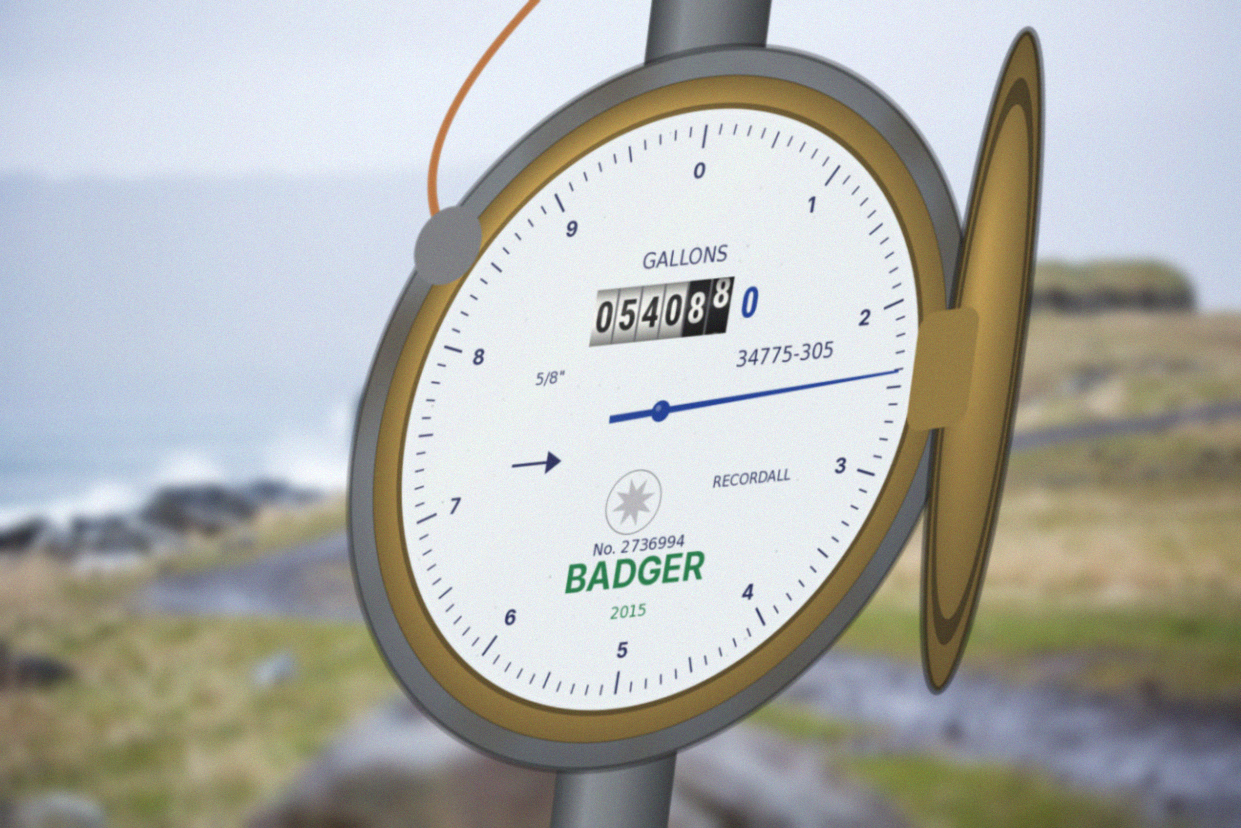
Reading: 540882.4; gal
